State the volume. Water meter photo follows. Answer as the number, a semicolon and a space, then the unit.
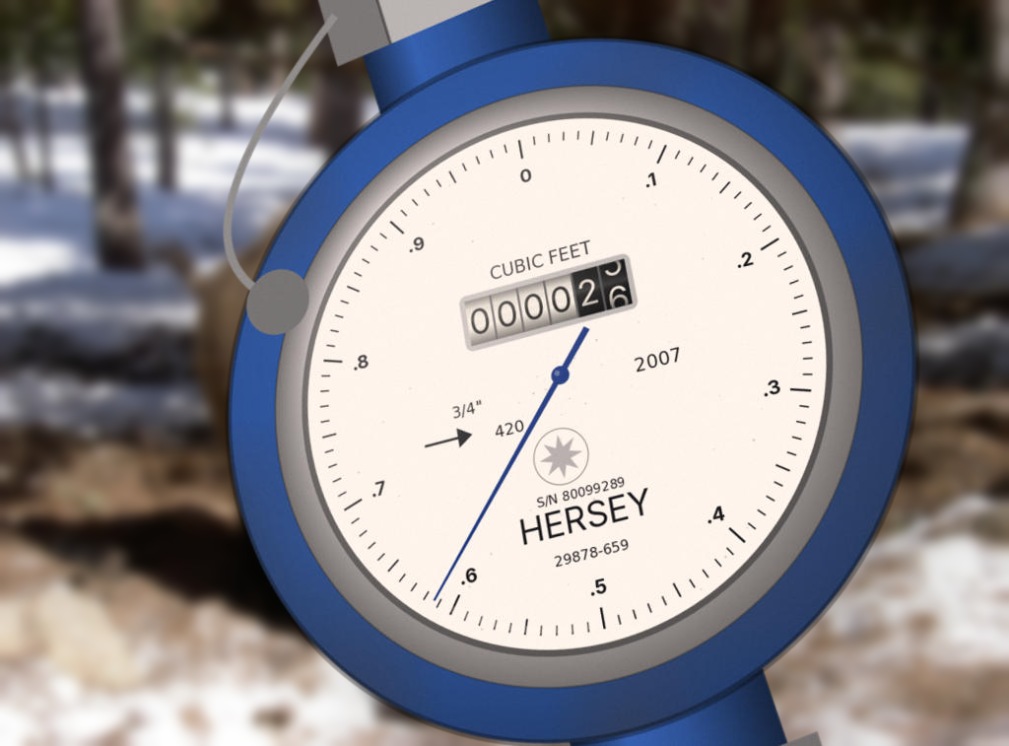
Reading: 25.61; ft³
